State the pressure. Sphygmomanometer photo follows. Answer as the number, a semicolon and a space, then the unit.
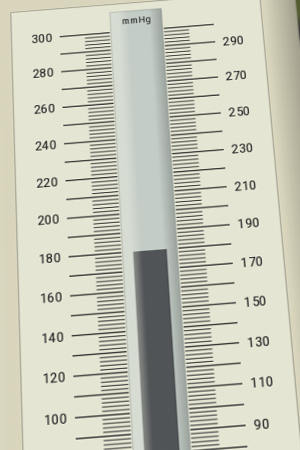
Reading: 180; mmHg
